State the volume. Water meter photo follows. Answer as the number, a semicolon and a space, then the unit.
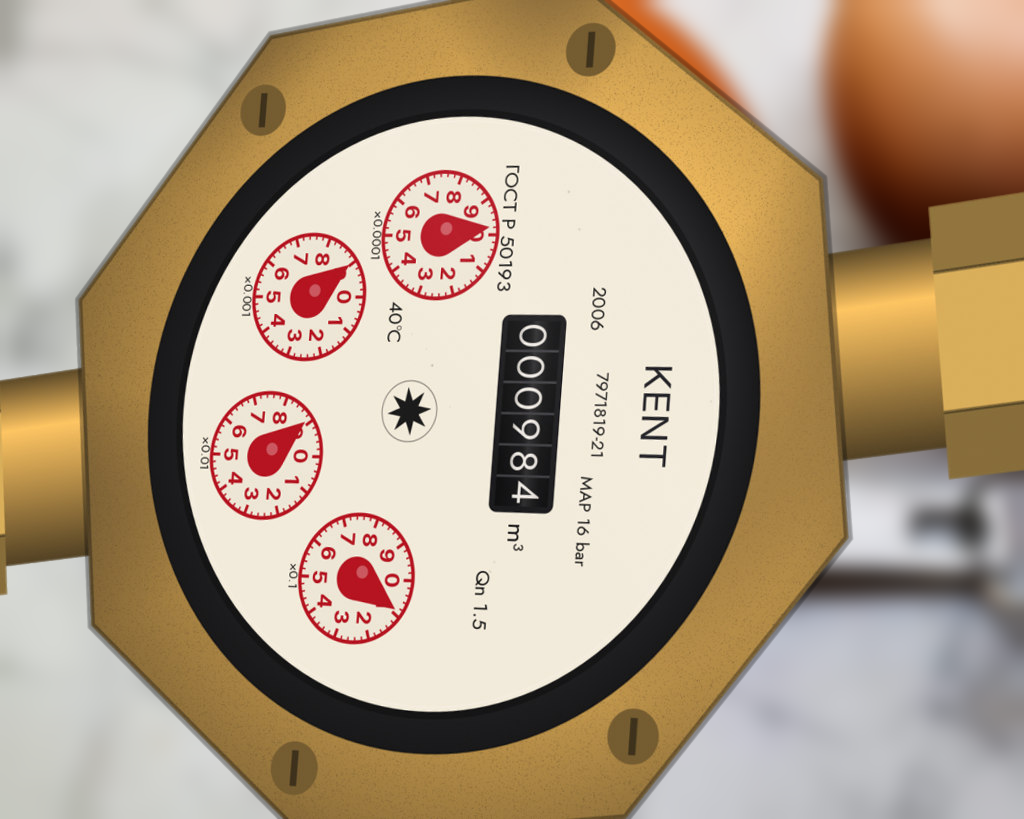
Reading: 984.0889; m³
